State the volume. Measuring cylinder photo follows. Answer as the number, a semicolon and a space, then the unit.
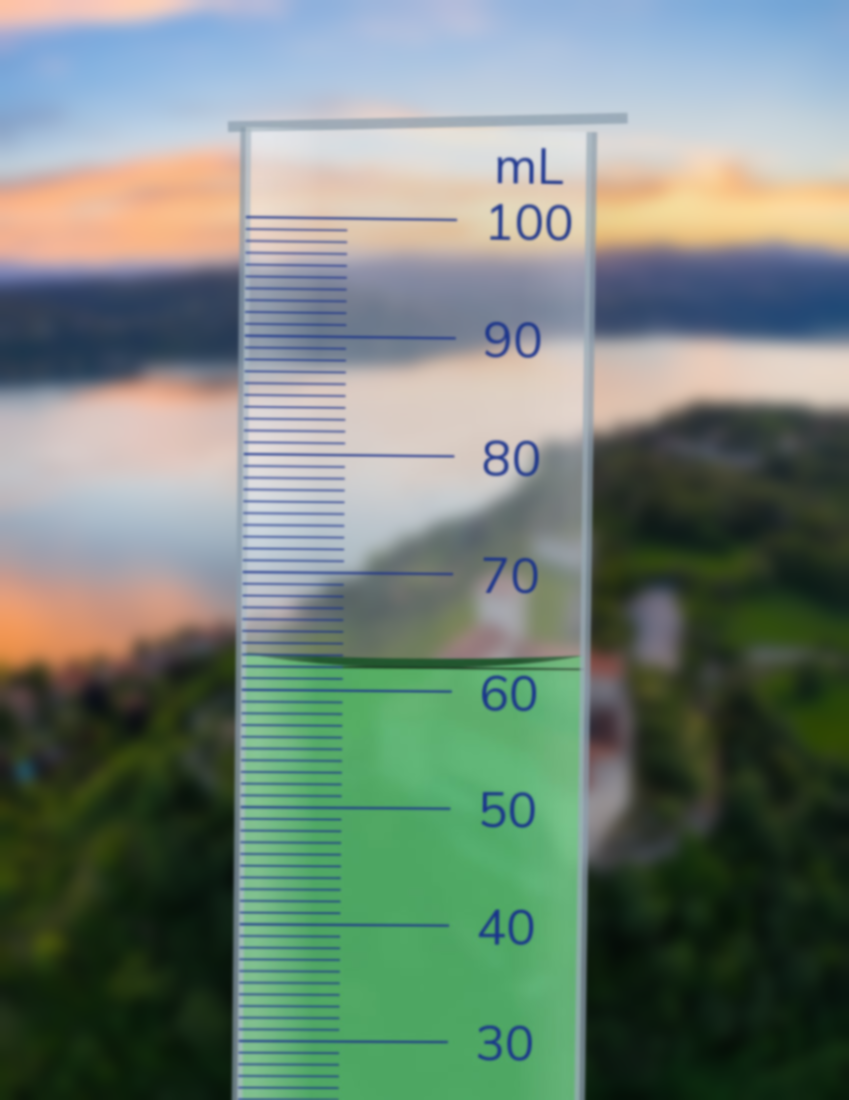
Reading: 62; mL
